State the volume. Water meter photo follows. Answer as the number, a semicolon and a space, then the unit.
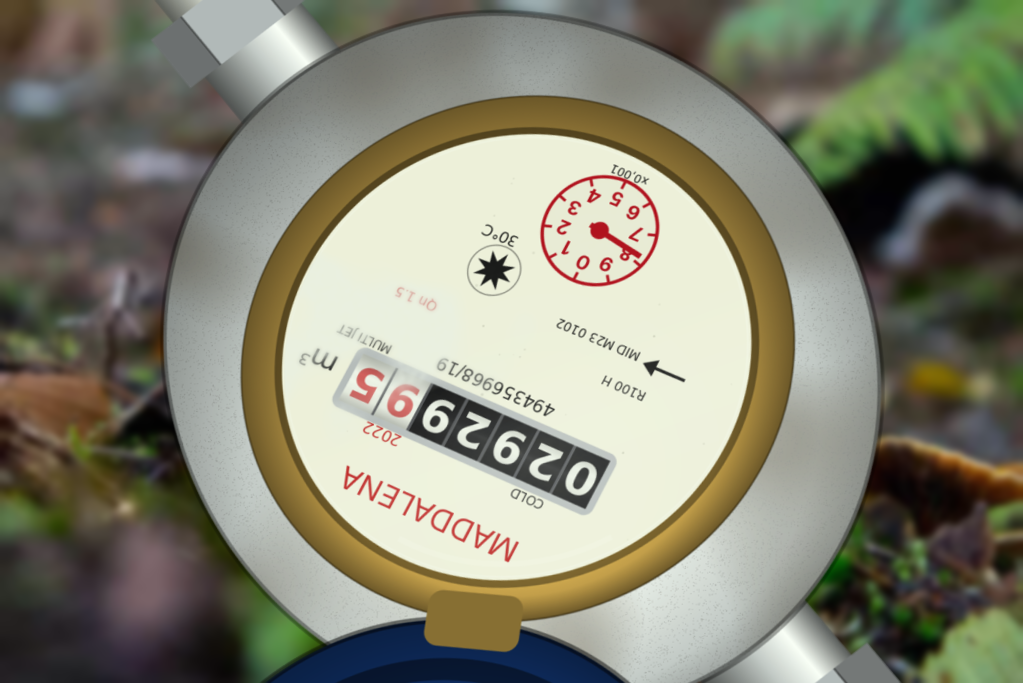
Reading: 2929.957; m³
